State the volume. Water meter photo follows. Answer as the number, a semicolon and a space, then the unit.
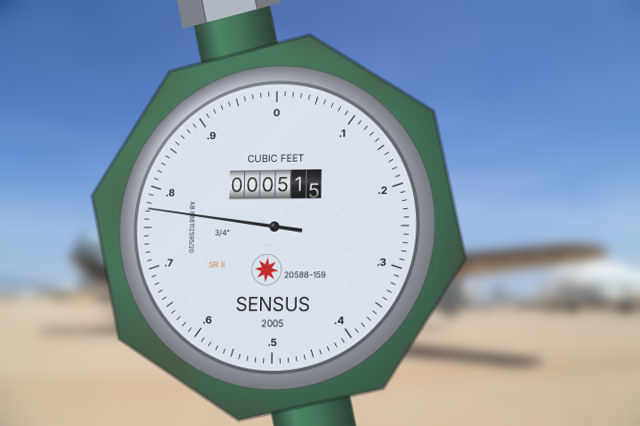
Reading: 514.77; ft³
